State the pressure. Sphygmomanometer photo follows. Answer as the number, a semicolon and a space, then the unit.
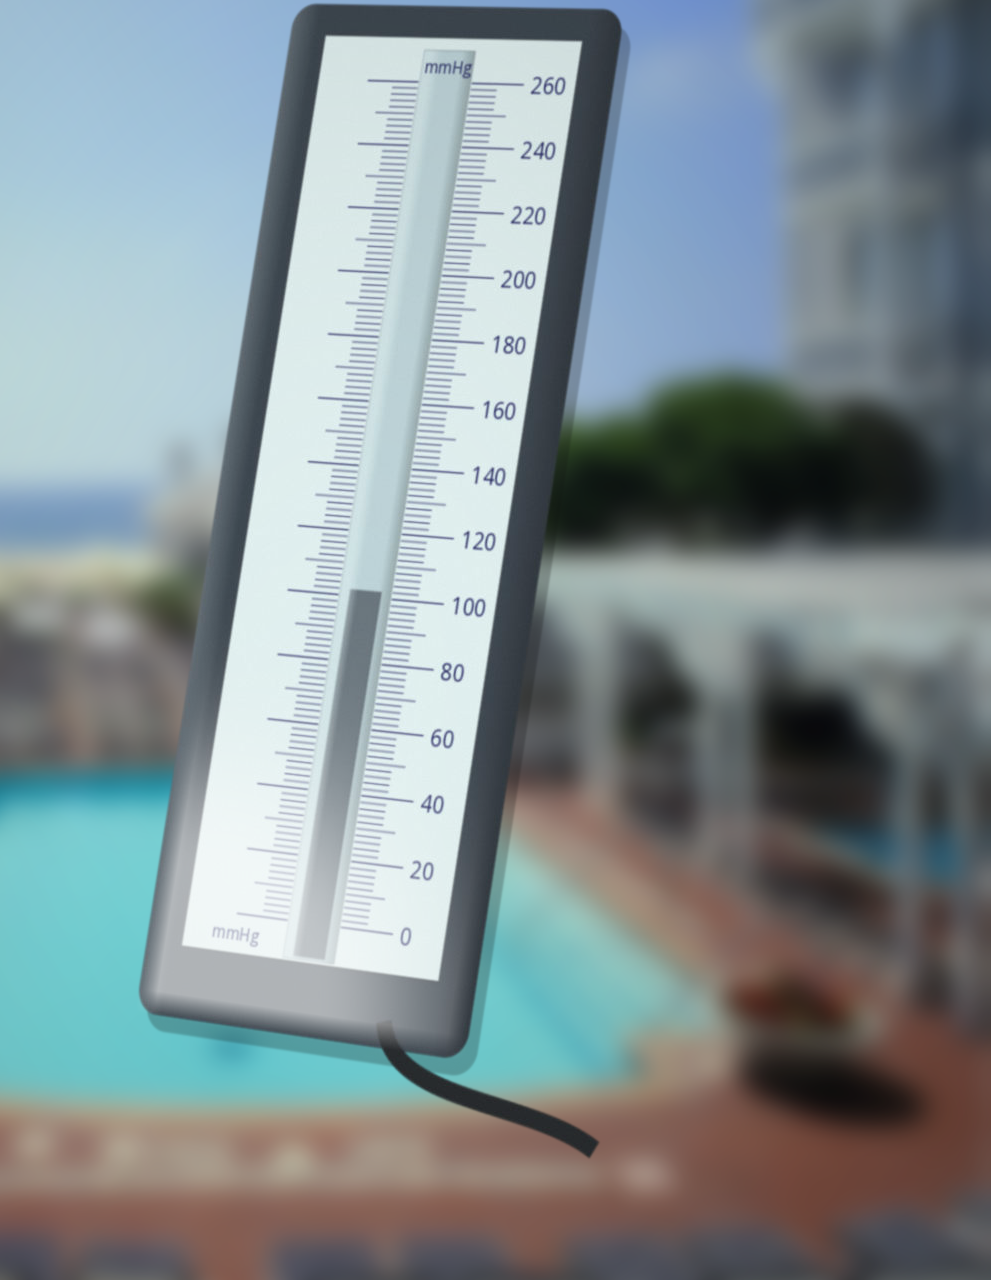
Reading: 102; mmHg
